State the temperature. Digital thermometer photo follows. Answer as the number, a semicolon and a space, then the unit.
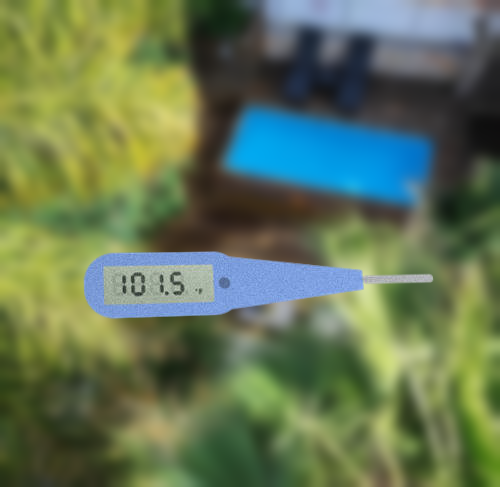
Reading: 101.5; °F
